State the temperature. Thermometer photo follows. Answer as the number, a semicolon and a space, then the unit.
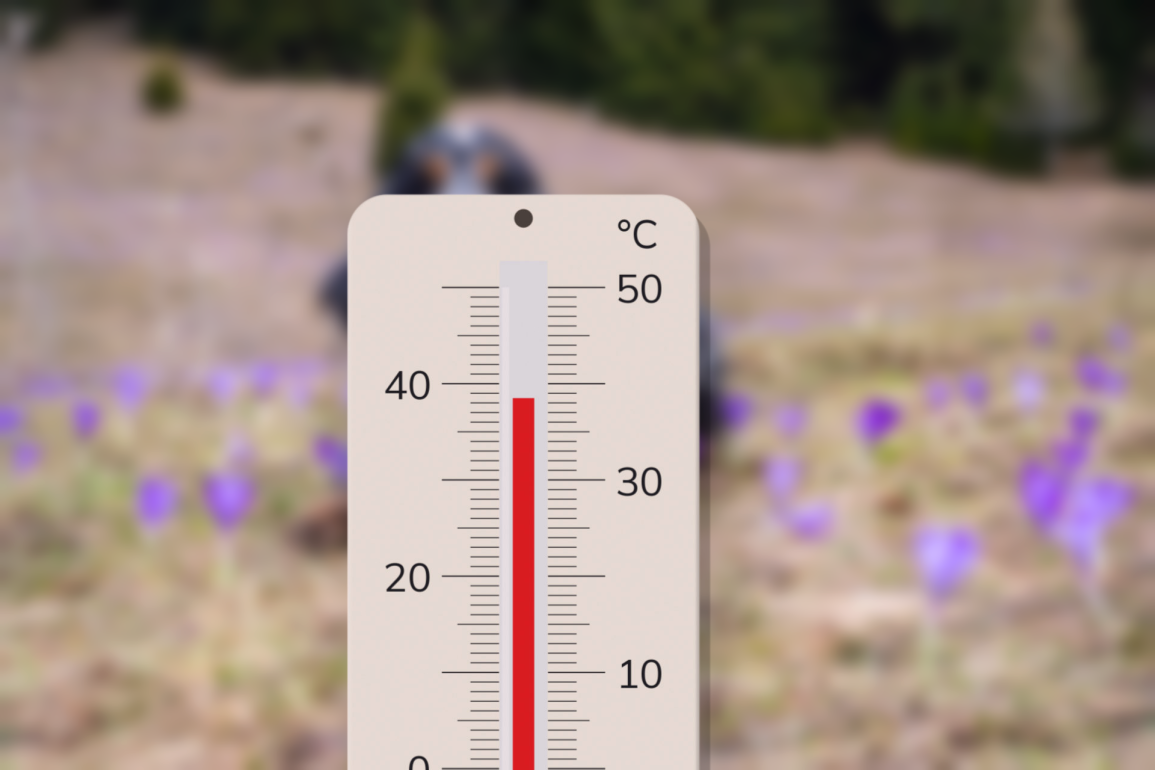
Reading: 38.5; °C
